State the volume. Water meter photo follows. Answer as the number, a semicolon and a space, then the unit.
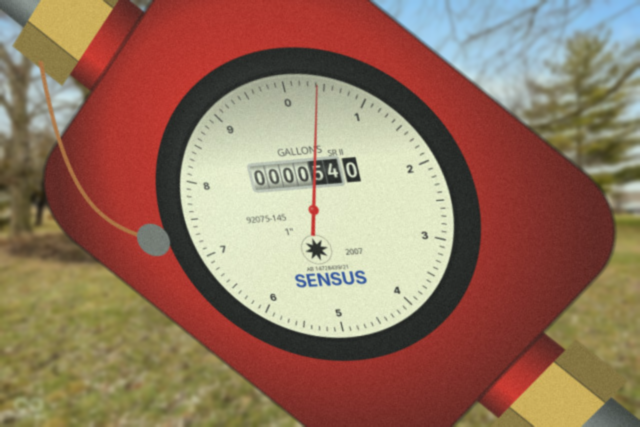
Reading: 540.4; gal
